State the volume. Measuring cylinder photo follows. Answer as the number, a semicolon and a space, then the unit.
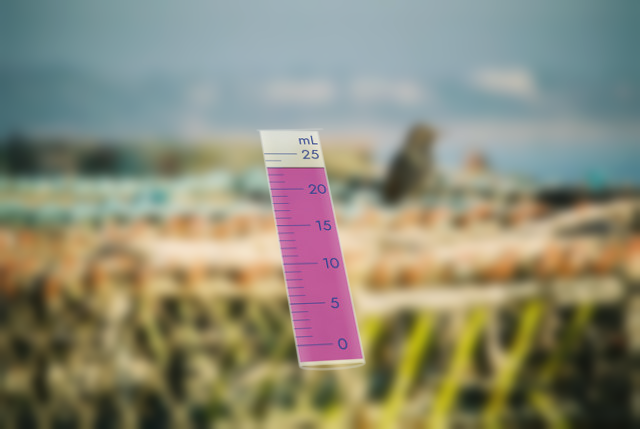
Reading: 23; mL
